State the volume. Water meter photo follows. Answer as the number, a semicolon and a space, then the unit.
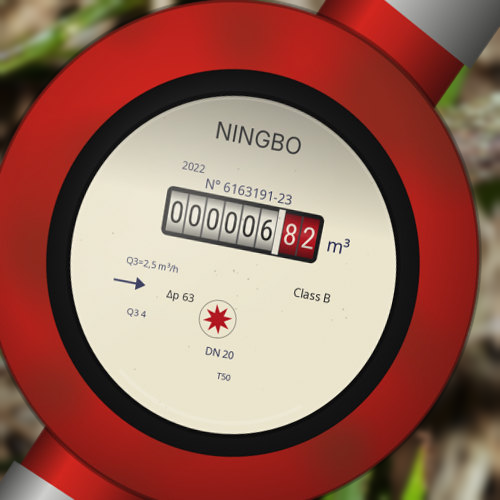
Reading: 6.82; m³
